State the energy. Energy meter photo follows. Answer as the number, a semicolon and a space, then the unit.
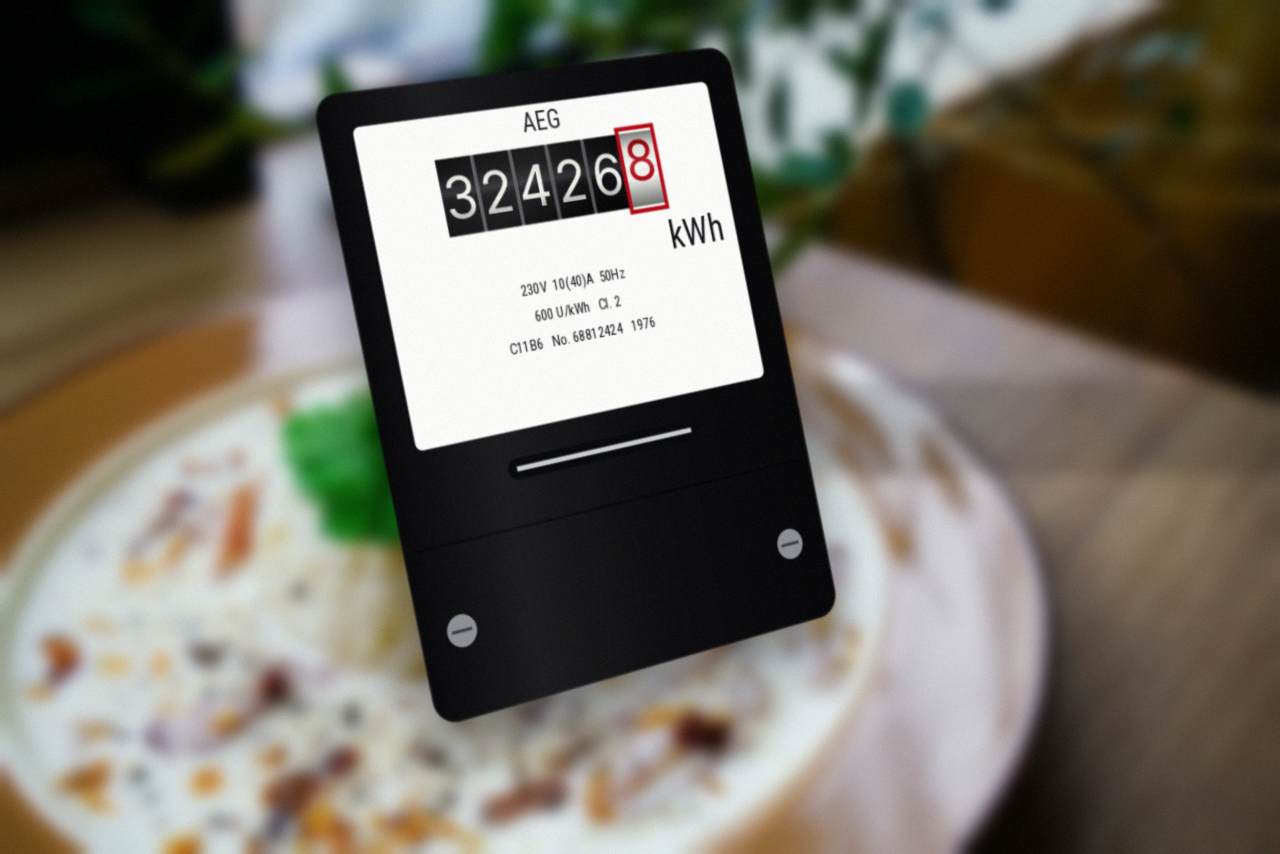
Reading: 32426.8; kWh
